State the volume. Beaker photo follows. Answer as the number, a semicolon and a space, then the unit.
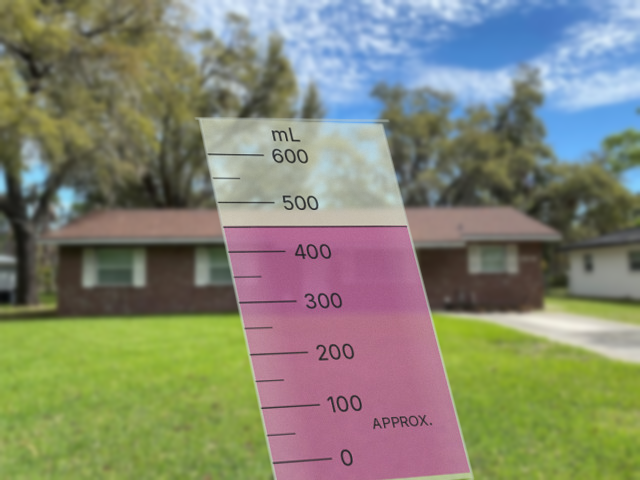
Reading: 450; mL
